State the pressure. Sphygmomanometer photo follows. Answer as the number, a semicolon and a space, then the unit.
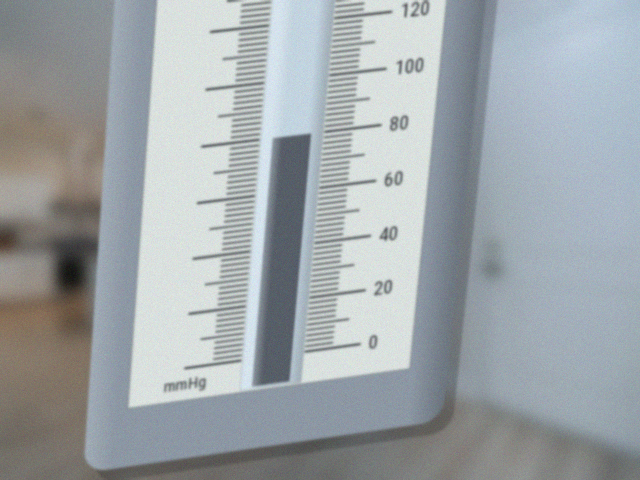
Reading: 80; mmHg
